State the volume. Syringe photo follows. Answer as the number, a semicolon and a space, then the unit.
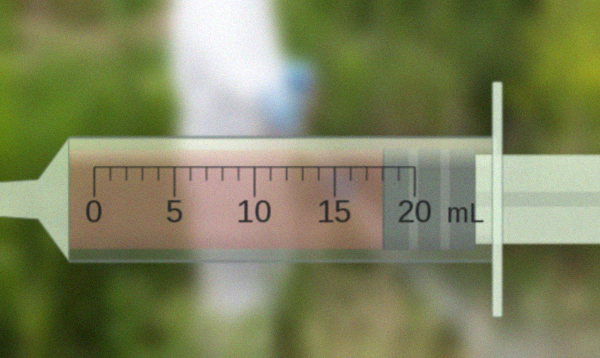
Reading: 18; mL
